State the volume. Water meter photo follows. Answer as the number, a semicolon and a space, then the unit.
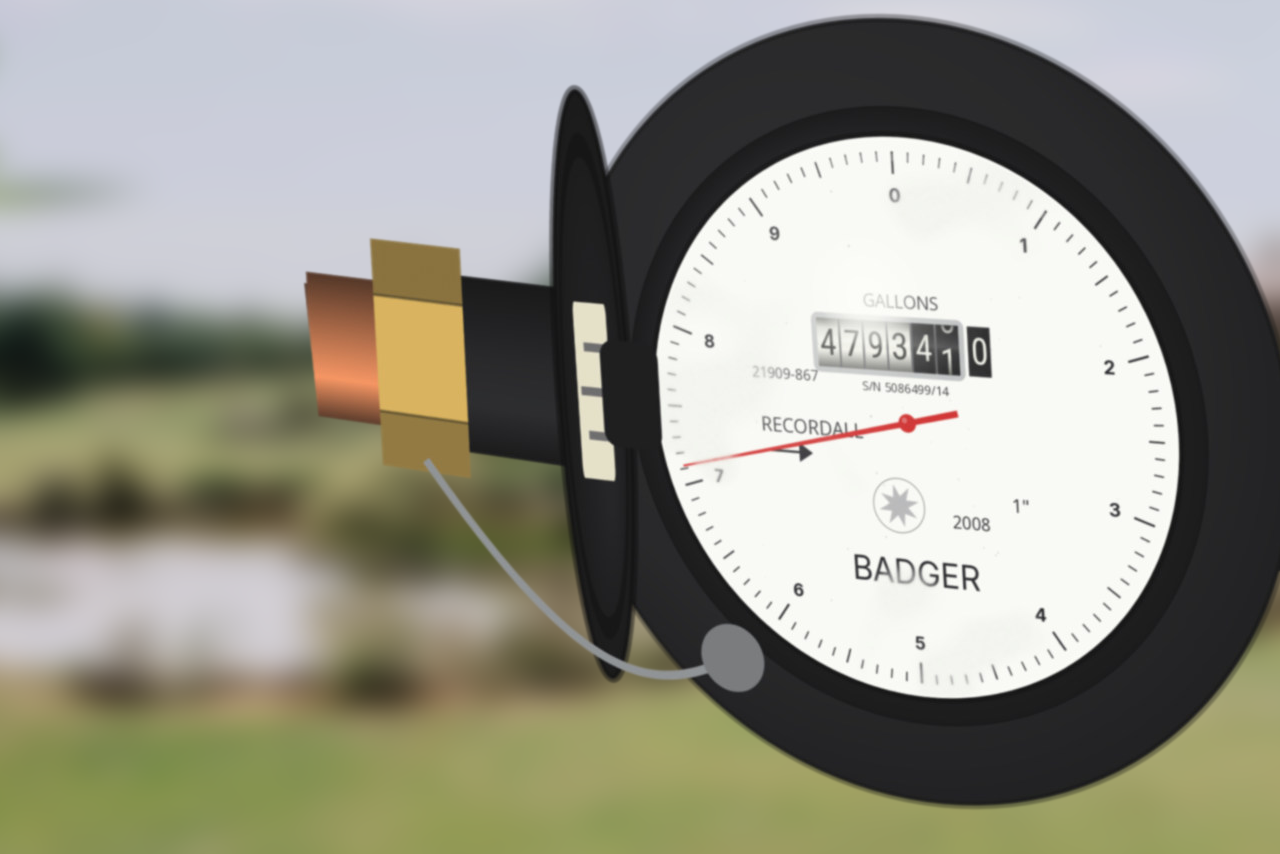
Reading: 4793407.1; gal
